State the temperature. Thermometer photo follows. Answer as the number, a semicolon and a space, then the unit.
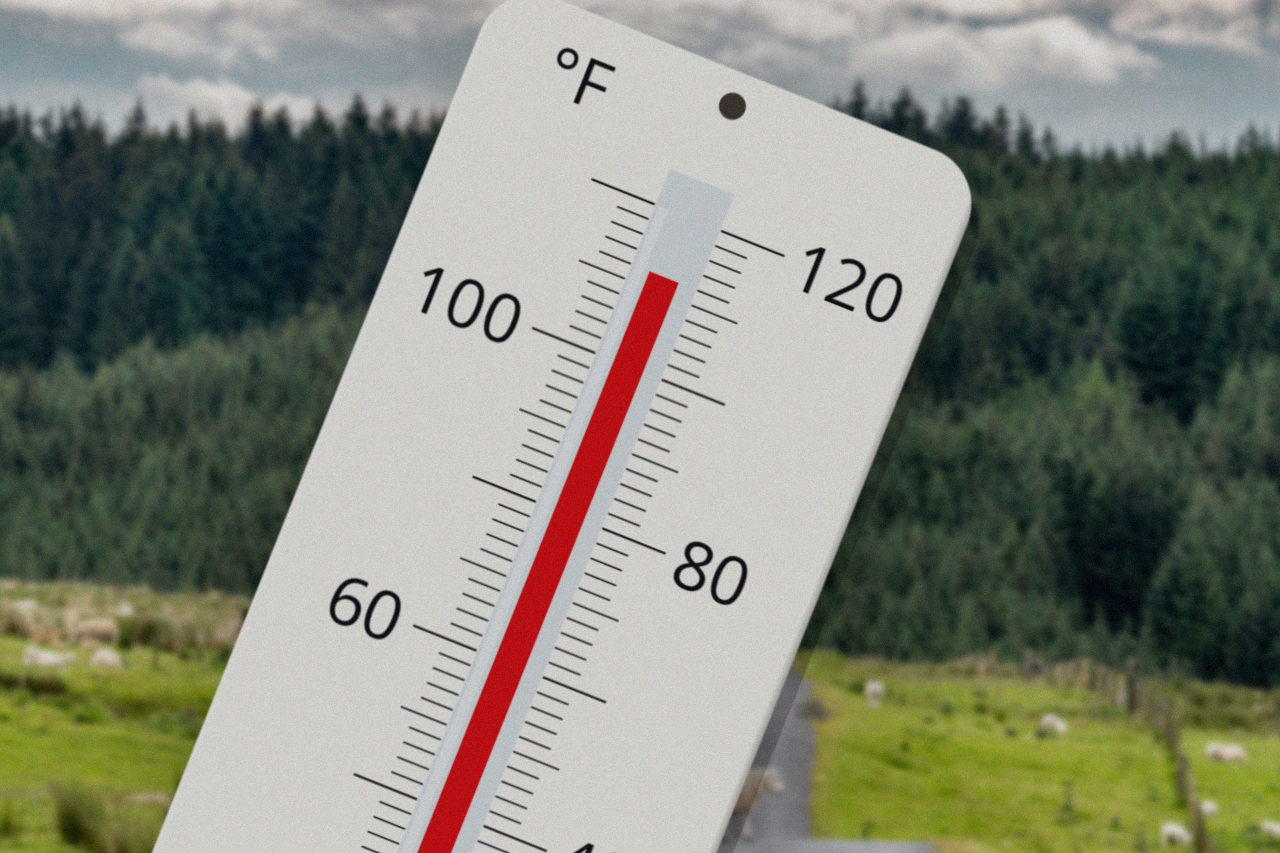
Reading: 112; °F
